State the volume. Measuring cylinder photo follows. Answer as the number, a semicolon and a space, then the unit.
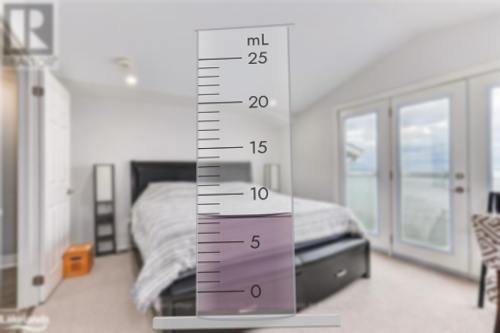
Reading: 7.5; mL
